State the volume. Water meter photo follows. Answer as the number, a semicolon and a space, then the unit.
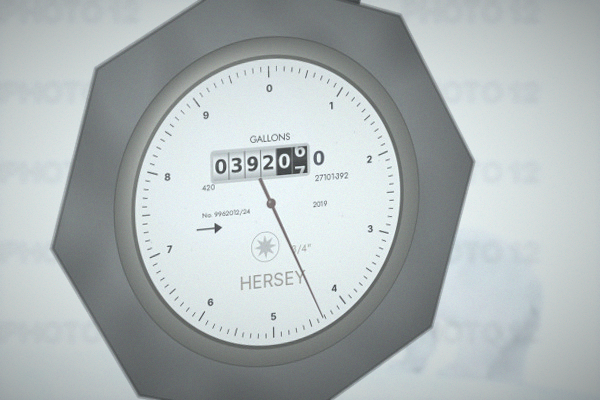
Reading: 392064.3; gal
